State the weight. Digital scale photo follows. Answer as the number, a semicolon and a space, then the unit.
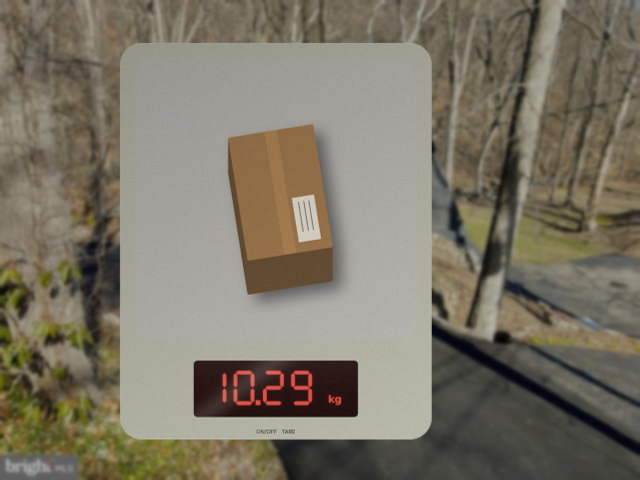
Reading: 10.29; kg
